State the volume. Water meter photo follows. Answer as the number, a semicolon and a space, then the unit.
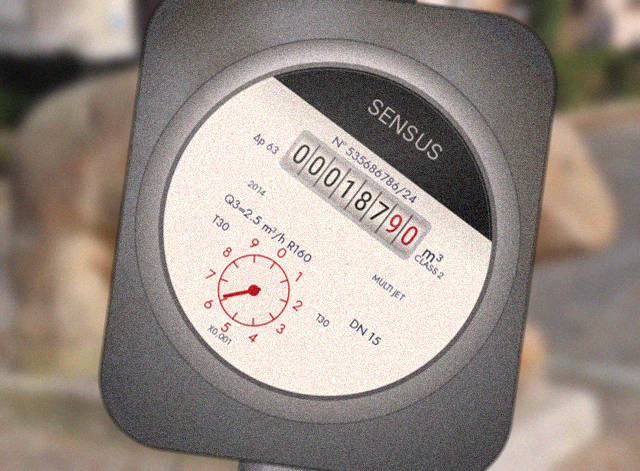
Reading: 187.906; m³
